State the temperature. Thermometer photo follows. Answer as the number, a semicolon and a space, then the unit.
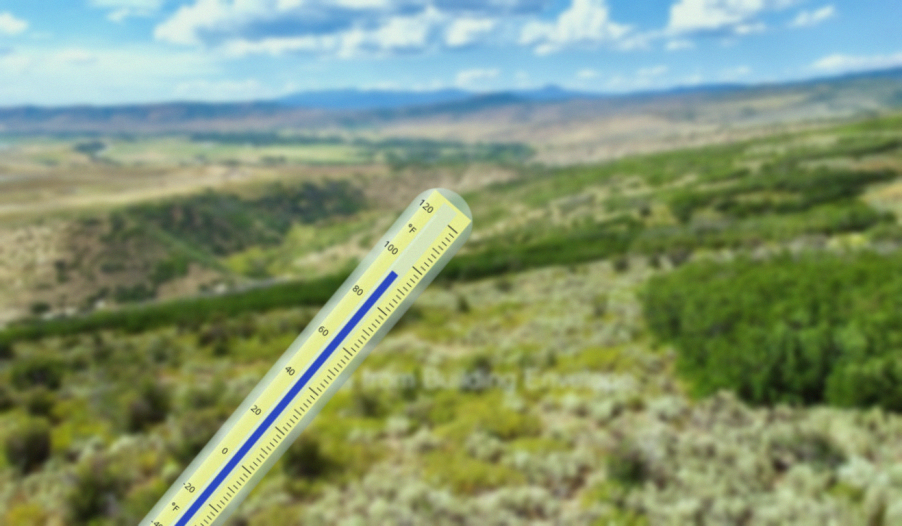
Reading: 94; °F
